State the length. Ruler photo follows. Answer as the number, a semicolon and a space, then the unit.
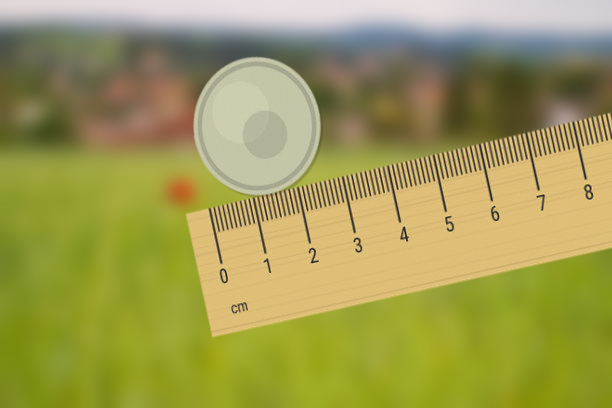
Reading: 2.8; cm
